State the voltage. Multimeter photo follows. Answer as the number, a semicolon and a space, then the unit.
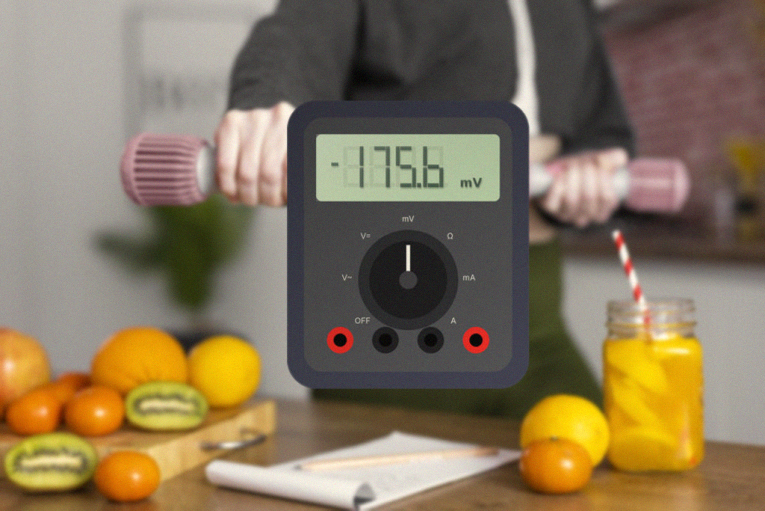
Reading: -175.6; mV
